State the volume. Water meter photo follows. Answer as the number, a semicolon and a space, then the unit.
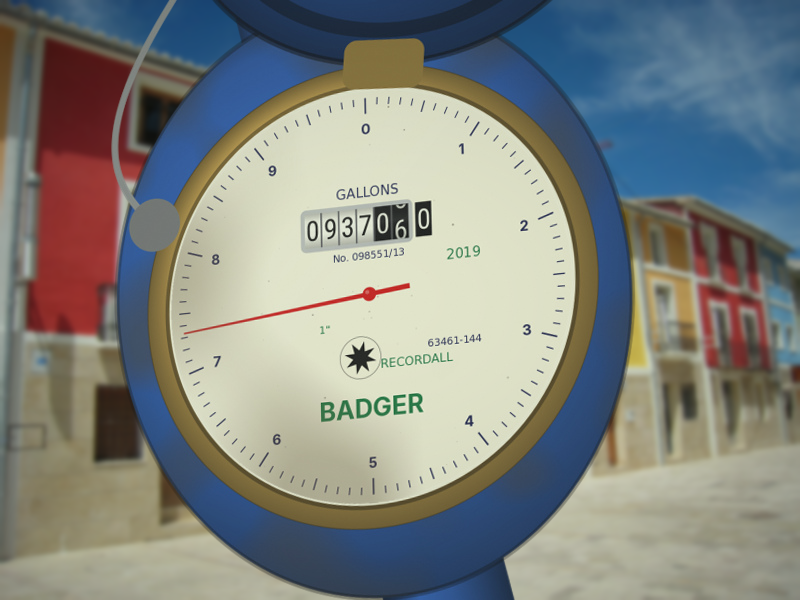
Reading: 937057.3; gal
